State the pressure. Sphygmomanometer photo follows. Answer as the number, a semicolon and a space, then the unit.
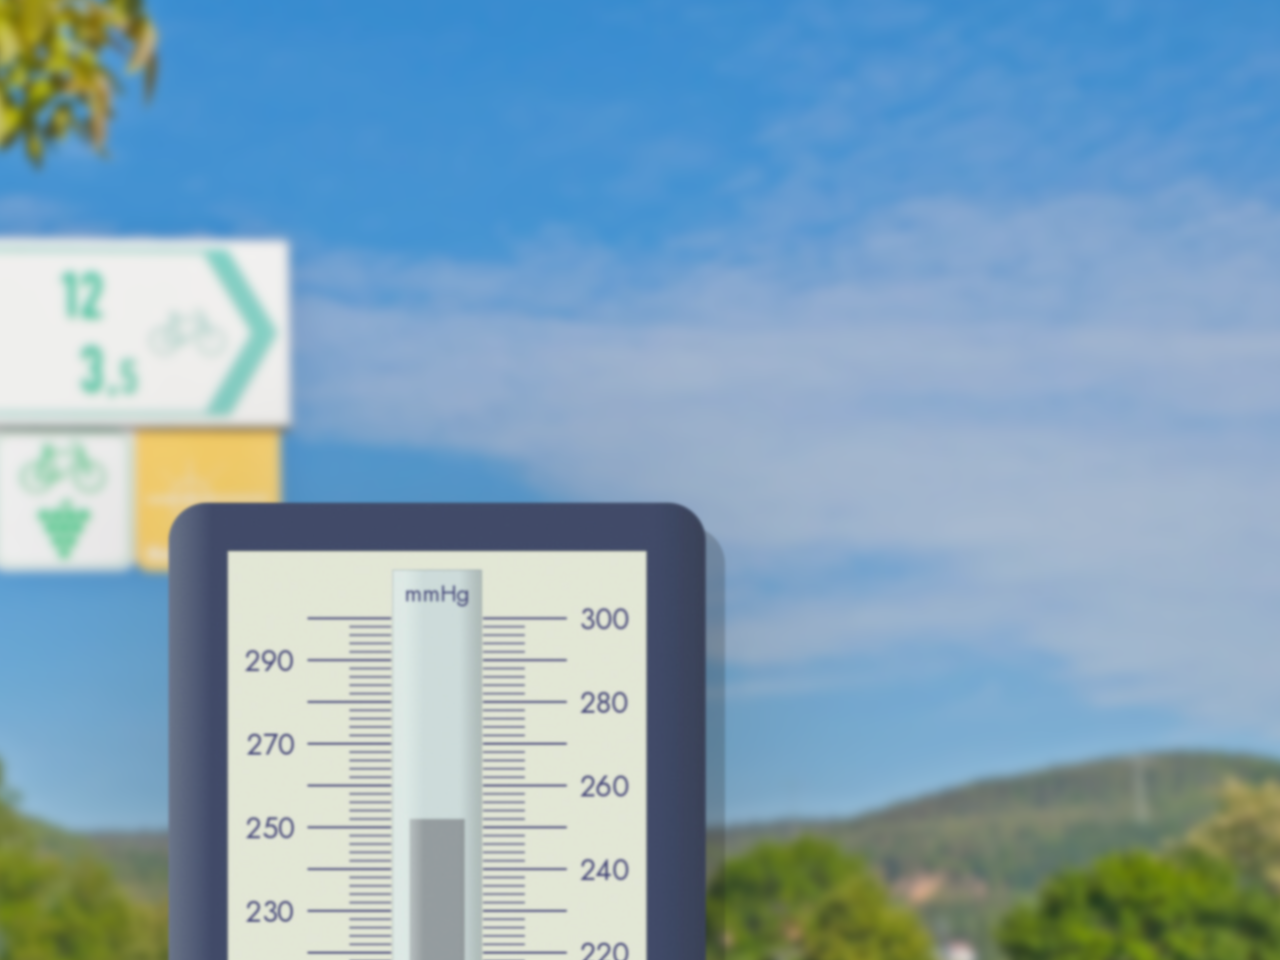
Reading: 252; mmHg
